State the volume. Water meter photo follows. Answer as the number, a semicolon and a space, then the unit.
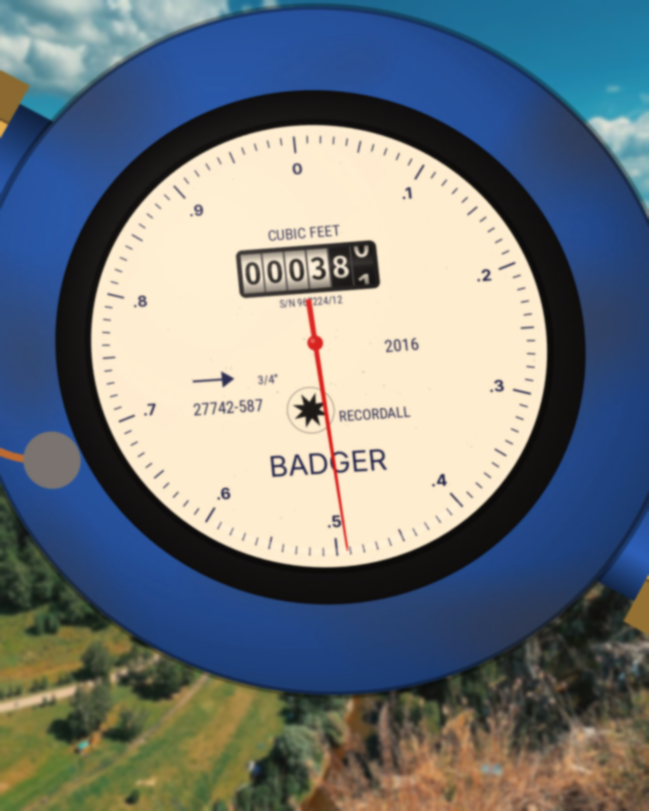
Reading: 380.49; ft³
